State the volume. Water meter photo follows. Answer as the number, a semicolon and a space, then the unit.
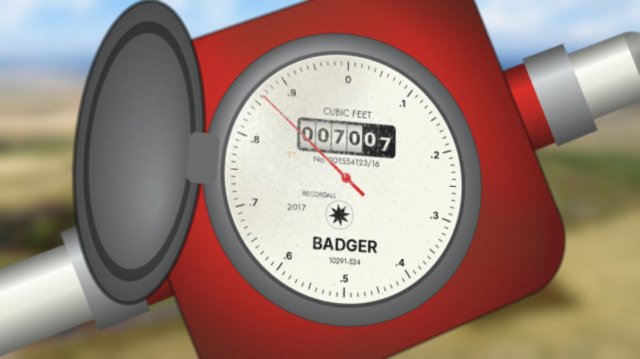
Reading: 7006.86; ft³
